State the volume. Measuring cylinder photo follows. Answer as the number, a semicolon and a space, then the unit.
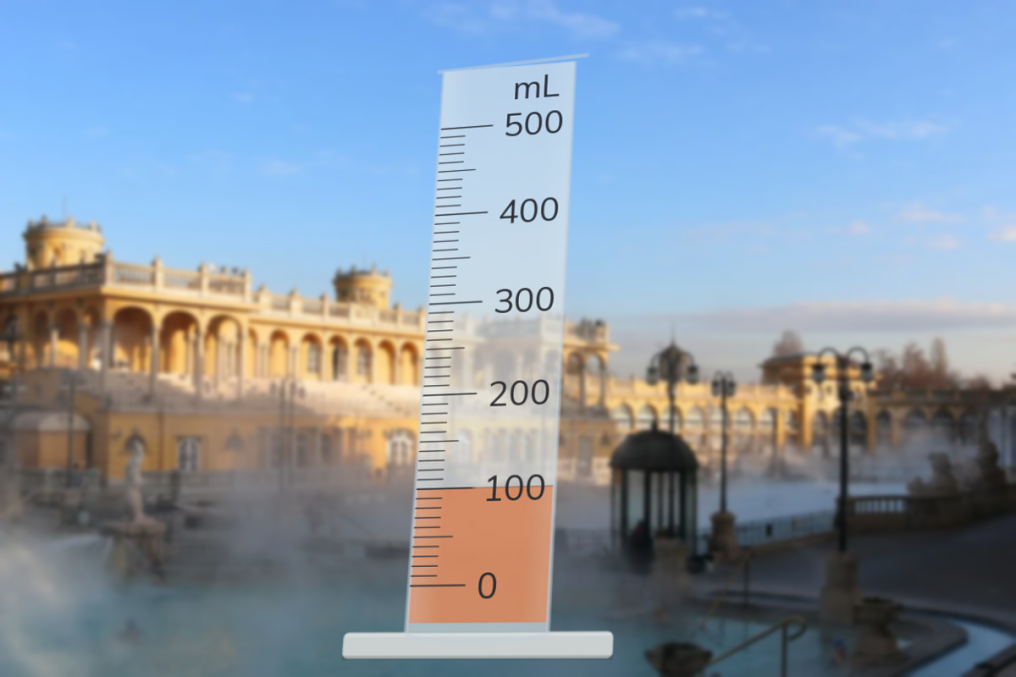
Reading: 100; mL
